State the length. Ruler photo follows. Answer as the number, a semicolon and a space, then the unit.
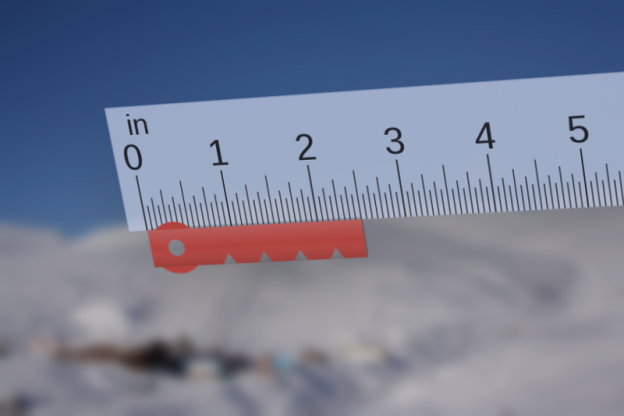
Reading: 2.5; in
